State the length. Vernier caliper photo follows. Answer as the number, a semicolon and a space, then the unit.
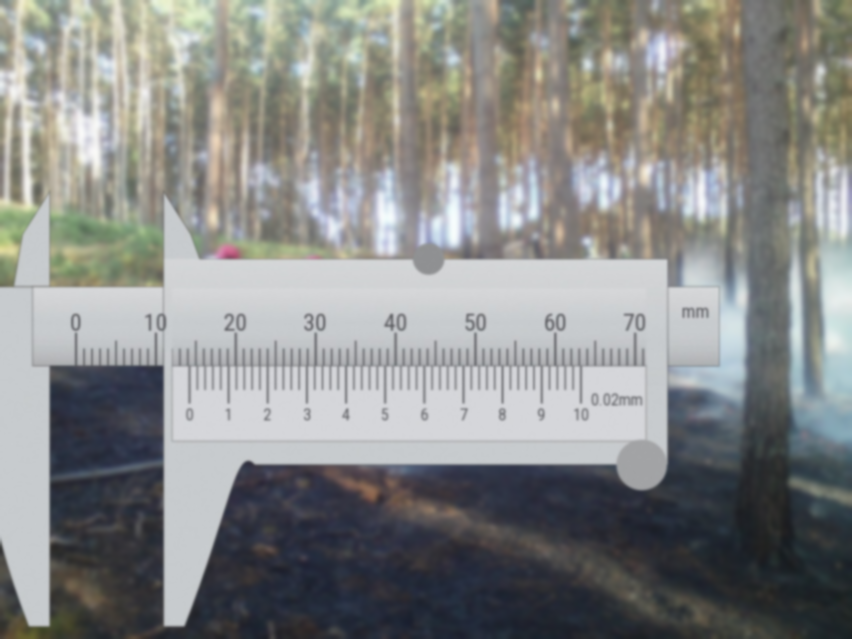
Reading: 14.2; mm
